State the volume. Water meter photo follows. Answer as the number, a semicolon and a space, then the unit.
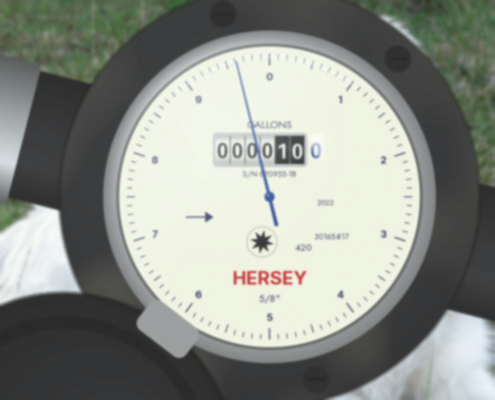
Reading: 99.6; gal
